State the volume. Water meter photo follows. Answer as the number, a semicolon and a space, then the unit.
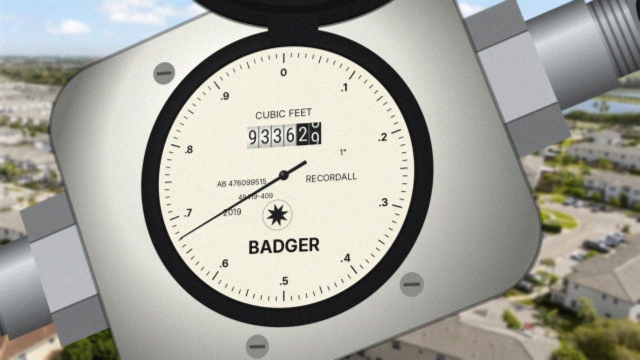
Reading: 933628.67; ft³
